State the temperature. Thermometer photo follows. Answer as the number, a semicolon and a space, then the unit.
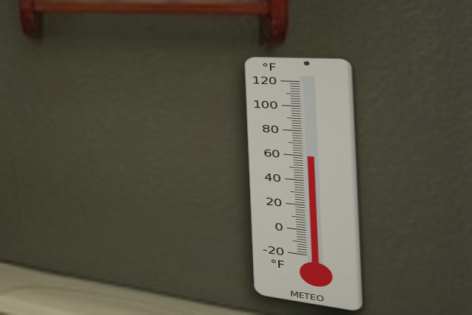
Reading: 60; °F
